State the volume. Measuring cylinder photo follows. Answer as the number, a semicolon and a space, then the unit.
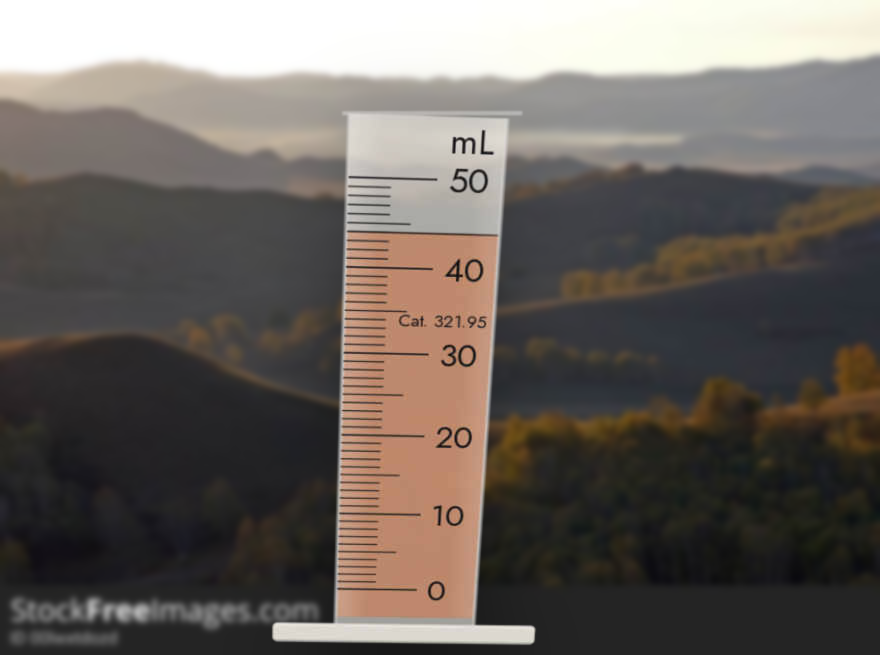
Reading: 44; mL
